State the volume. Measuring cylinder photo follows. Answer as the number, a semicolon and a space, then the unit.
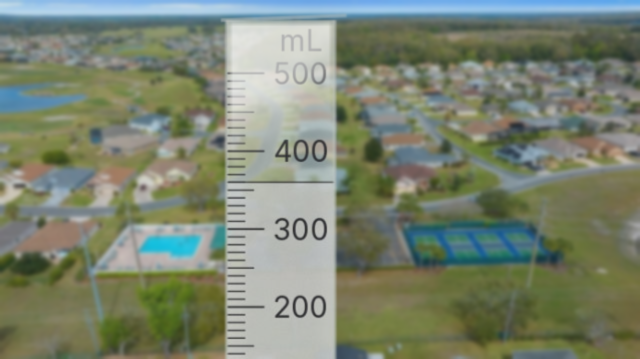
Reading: 360; mL
